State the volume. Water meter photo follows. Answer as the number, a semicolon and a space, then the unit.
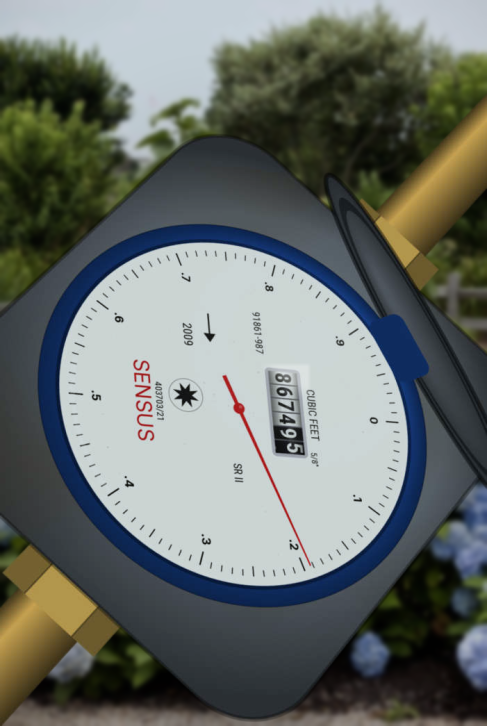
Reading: 867495.19; ft³
